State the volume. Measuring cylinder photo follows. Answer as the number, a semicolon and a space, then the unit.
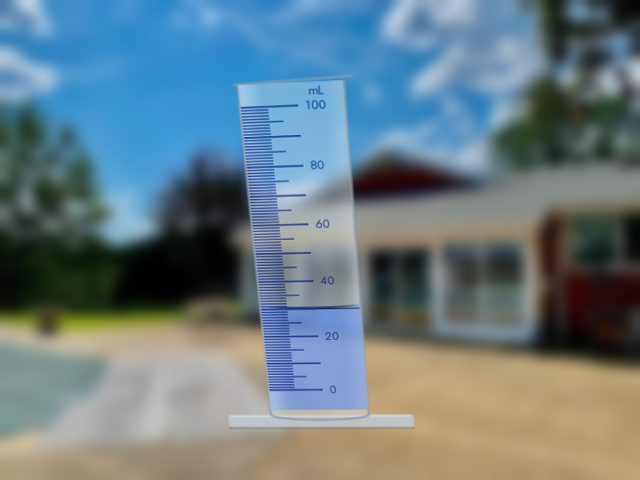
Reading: 30; mL
